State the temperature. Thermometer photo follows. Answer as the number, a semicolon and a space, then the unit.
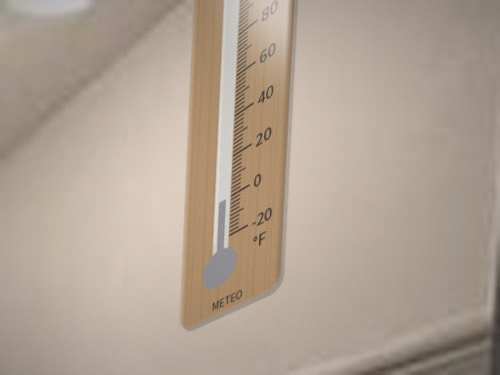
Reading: 0; °F
